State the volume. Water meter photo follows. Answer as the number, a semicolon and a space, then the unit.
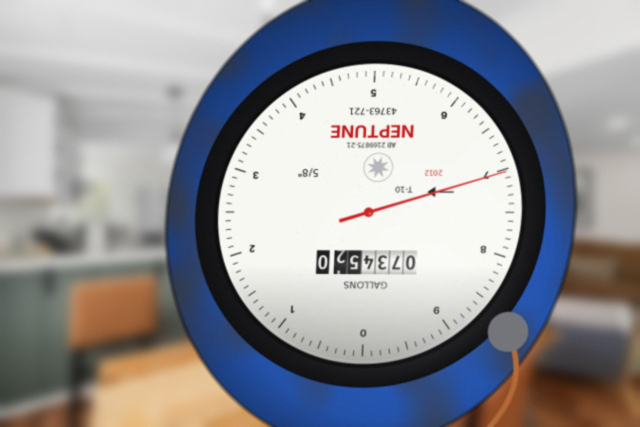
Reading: 734517.0; gal
